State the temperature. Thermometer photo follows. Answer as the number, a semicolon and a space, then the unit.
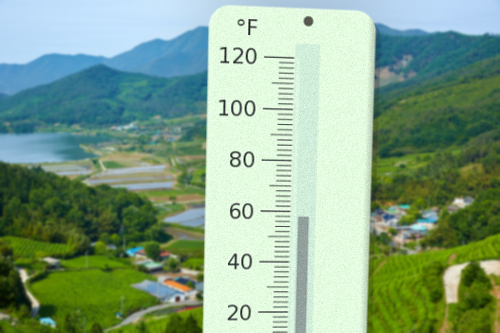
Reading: 58; °F
